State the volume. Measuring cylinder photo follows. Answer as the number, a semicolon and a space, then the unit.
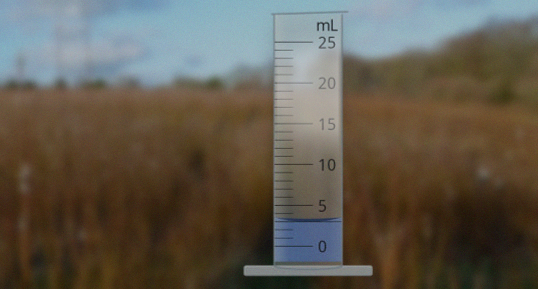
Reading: 3; mL
